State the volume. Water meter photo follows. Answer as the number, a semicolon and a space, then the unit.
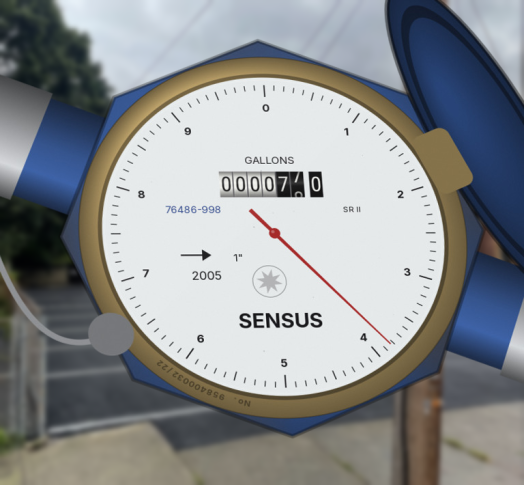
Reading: 773.8; gal
